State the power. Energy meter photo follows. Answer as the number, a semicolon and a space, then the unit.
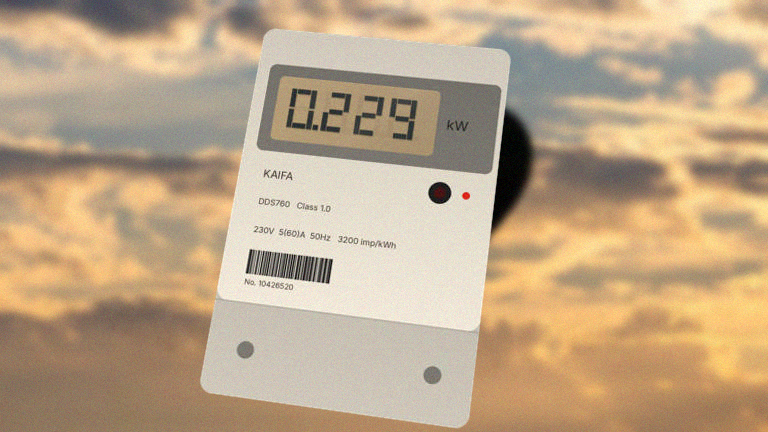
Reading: 0.229; kW
